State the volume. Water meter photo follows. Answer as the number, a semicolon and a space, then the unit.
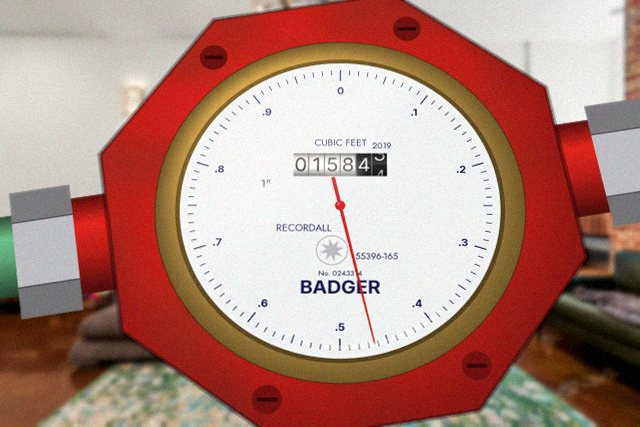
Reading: 15843.46; ft³
